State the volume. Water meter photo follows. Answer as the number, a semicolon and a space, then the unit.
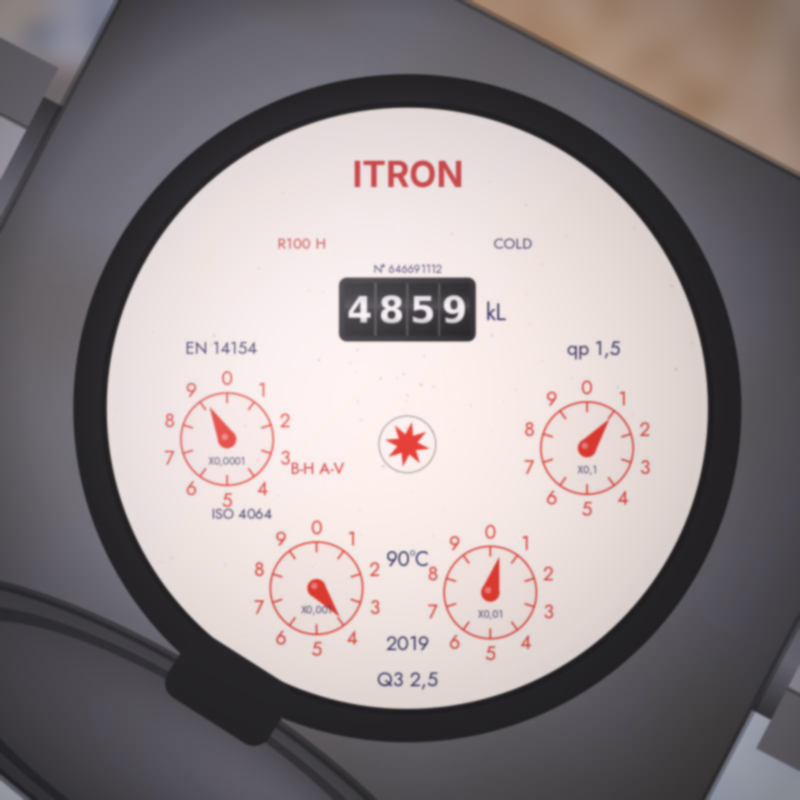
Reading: 4859.1039; kL
